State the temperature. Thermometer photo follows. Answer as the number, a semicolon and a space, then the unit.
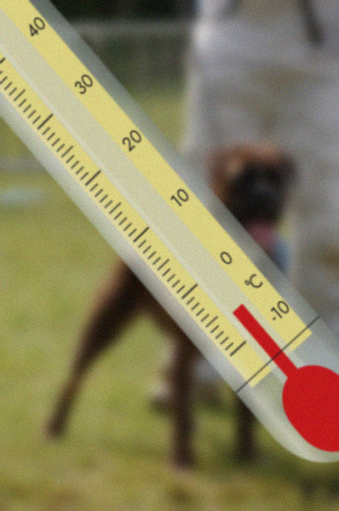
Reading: -6; °C
